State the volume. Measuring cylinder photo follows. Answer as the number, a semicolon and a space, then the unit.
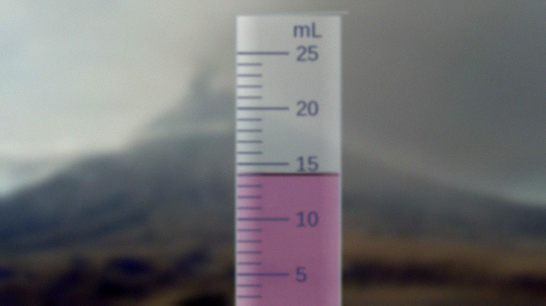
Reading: 14; mL
